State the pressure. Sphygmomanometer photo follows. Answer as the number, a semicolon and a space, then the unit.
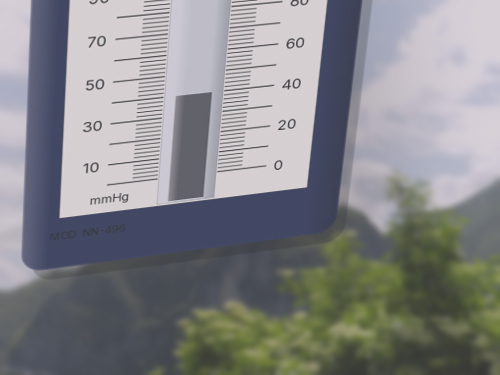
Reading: 40; mmHg
